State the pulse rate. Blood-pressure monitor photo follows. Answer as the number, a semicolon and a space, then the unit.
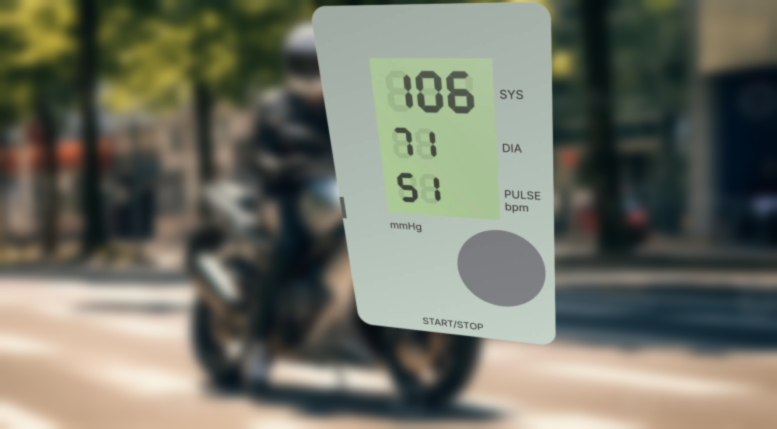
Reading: 51; bpm
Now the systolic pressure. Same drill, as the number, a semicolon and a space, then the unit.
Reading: 106; mmHg
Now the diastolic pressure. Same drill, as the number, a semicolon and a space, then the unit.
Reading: 71; mmHg
